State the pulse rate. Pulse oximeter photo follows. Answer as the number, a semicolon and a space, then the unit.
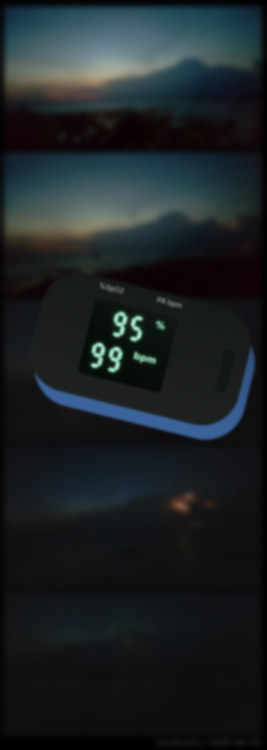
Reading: 99; bpm
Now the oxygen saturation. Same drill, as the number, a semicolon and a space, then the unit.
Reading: 95; %
